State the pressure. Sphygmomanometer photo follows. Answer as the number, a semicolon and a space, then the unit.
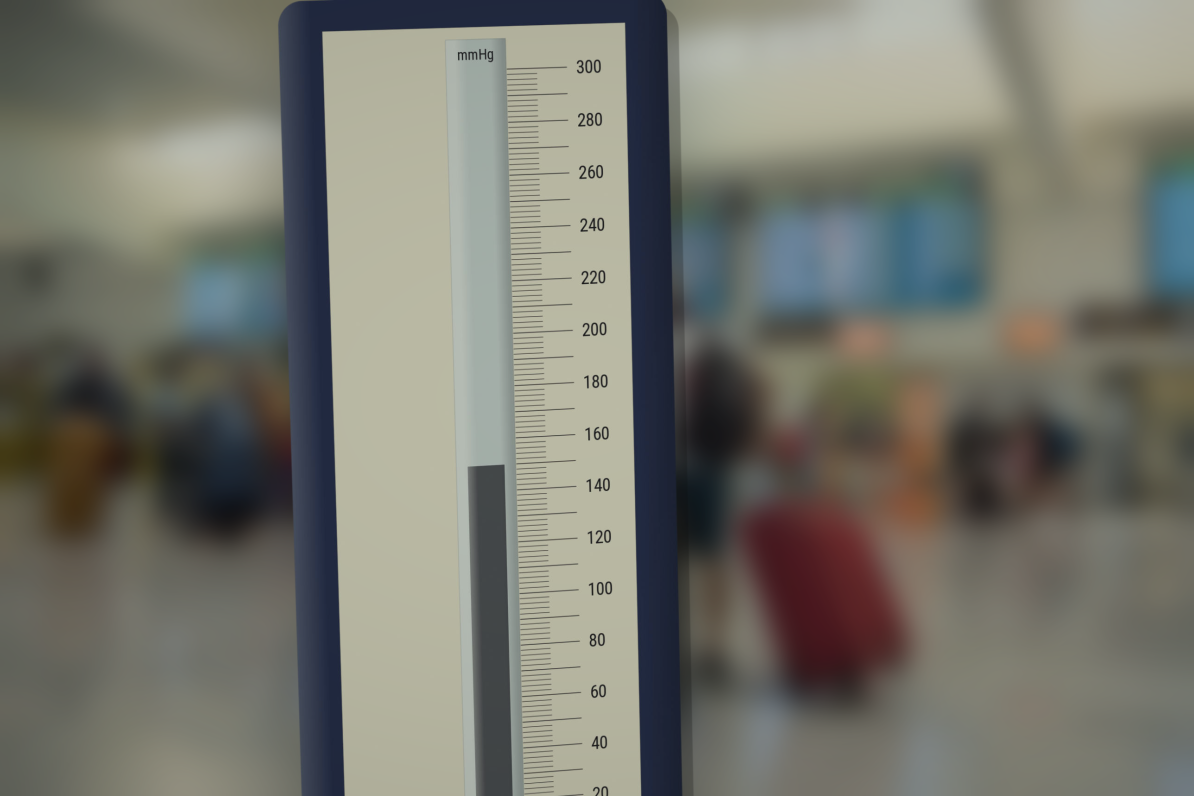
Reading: 150; mmHg
